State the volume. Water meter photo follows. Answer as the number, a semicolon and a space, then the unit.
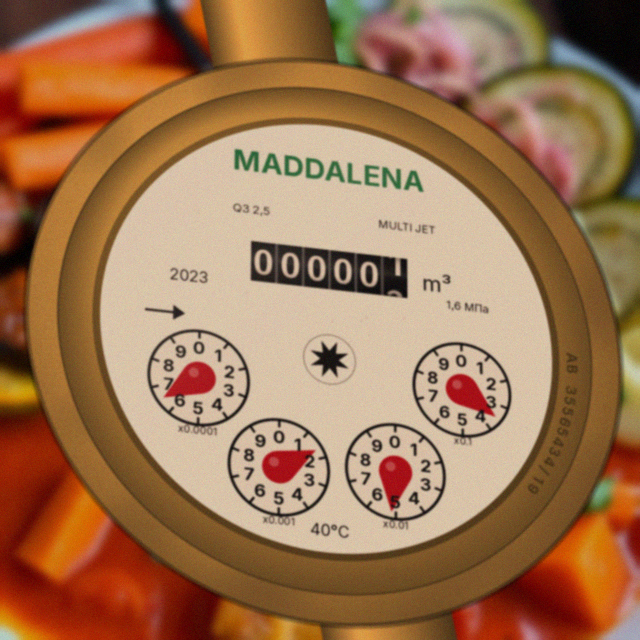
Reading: 1.3516; m³
